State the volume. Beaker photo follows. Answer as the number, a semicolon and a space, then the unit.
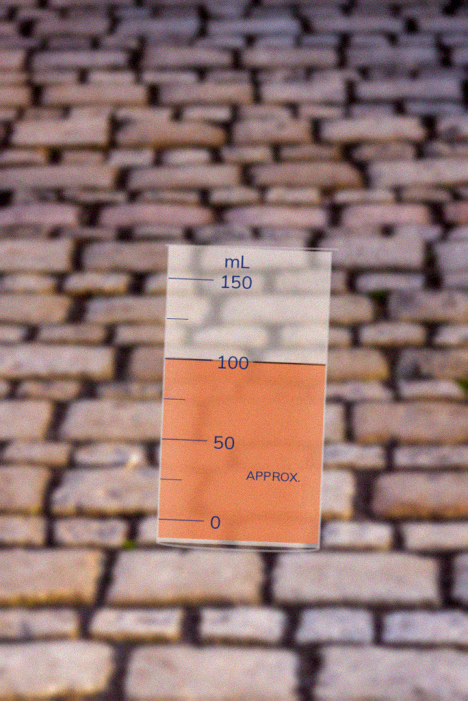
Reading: 100; mL
